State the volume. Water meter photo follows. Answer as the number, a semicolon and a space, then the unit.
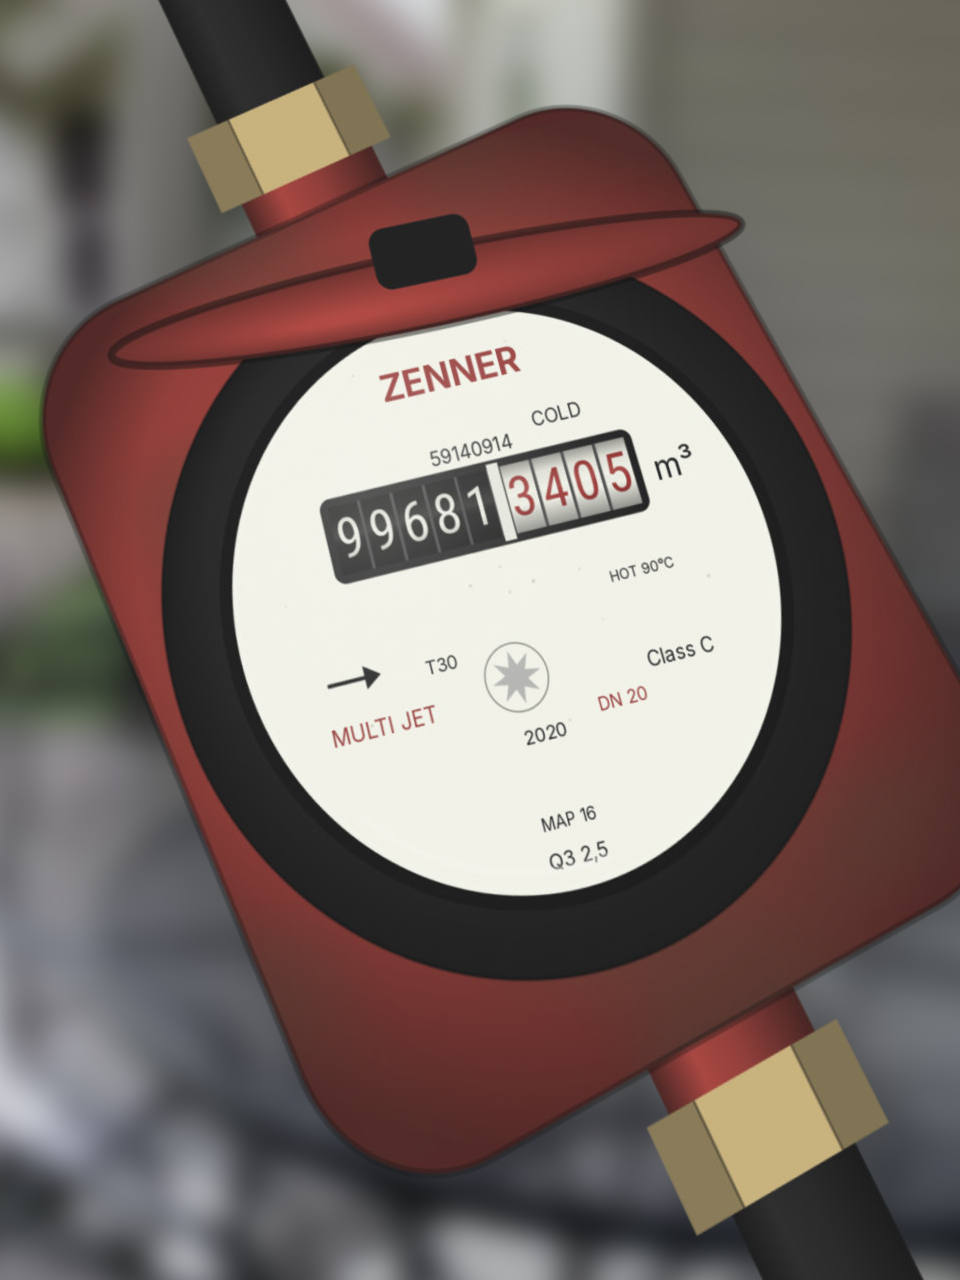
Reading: 99681.3405; m³
